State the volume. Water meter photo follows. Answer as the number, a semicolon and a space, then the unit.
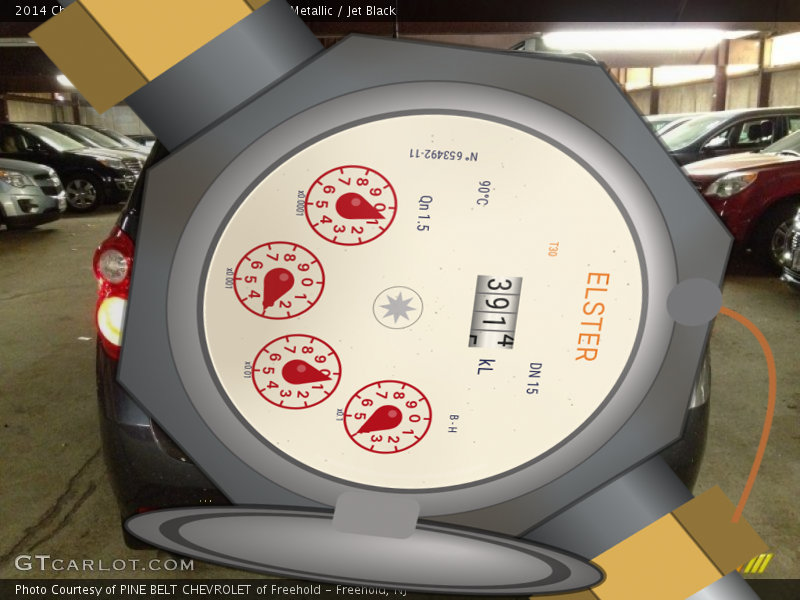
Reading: 3914.4030; kL
